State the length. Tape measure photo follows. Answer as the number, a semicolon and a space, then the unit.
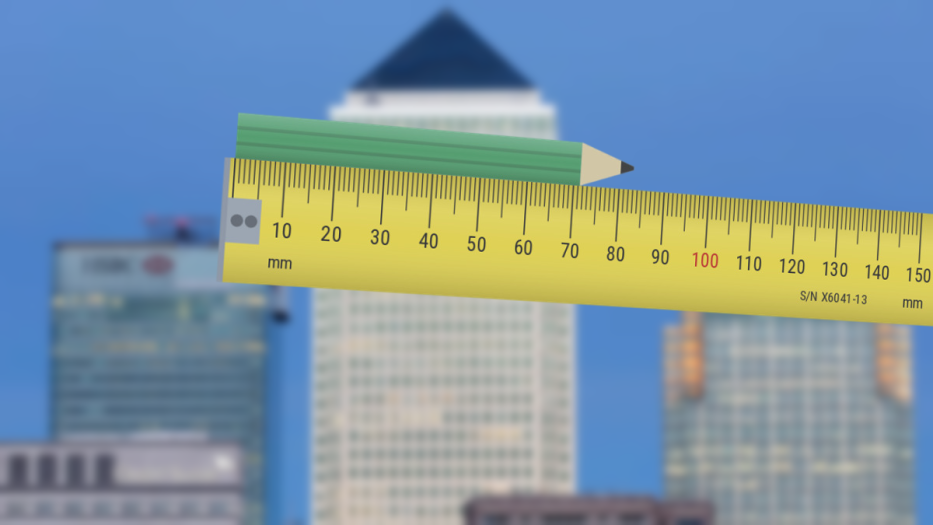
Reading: 83; mm
